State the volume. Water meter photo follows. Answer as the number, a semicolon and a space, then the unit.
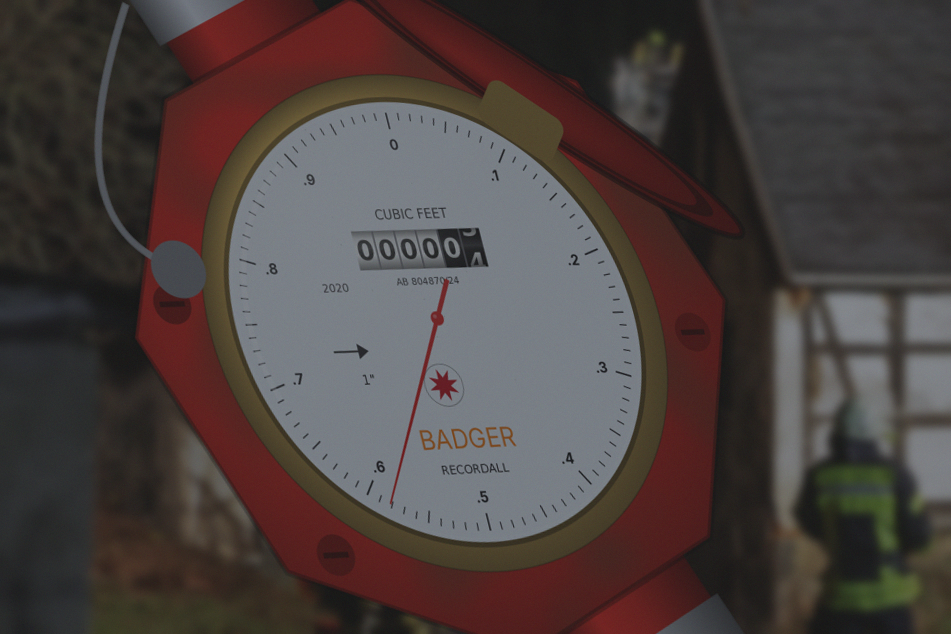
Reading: 3.58; ft³
